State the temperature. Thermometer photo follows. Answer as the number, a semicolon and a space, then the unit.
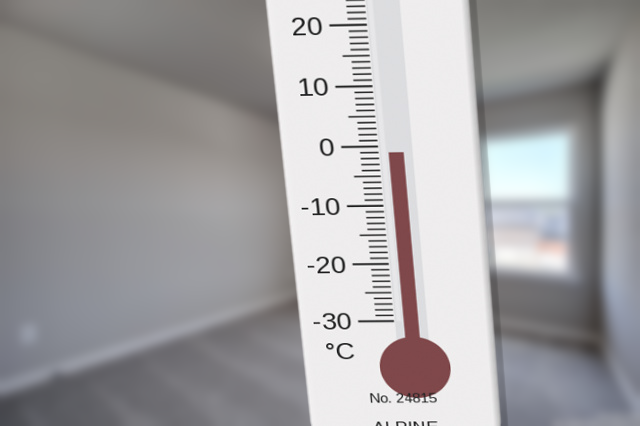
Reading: -1; °C
